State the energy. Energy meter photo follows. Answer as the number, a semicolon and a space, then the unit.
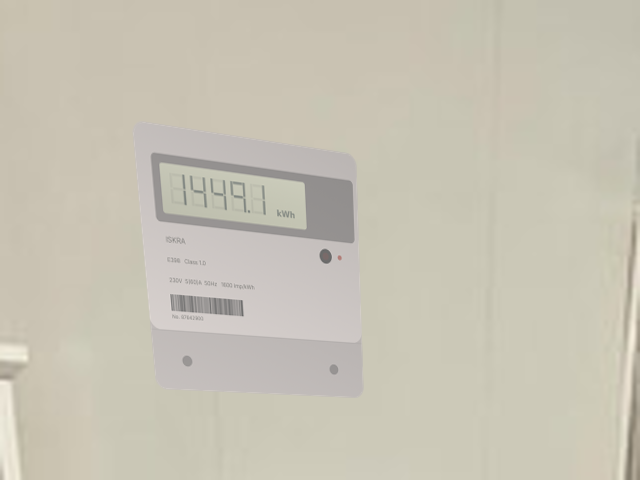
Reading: 1449.1; kWh
